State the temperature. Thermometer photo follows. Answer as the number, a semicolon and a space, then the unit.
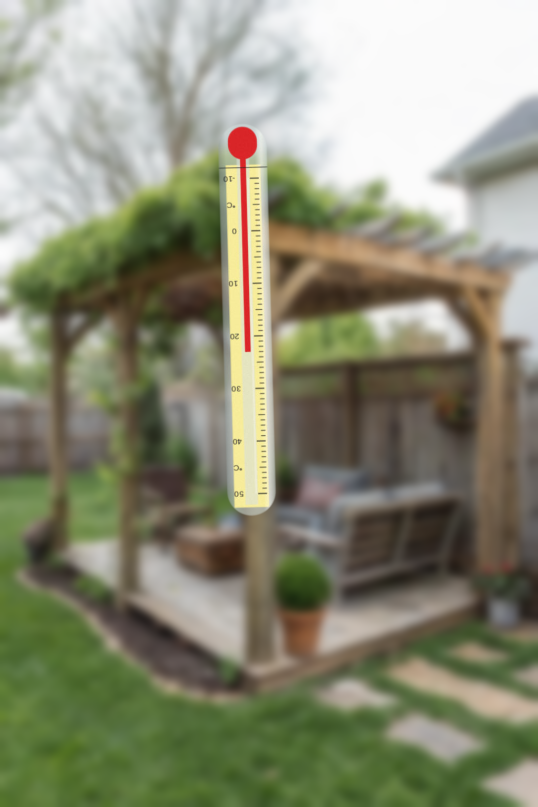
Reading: 23; °C
